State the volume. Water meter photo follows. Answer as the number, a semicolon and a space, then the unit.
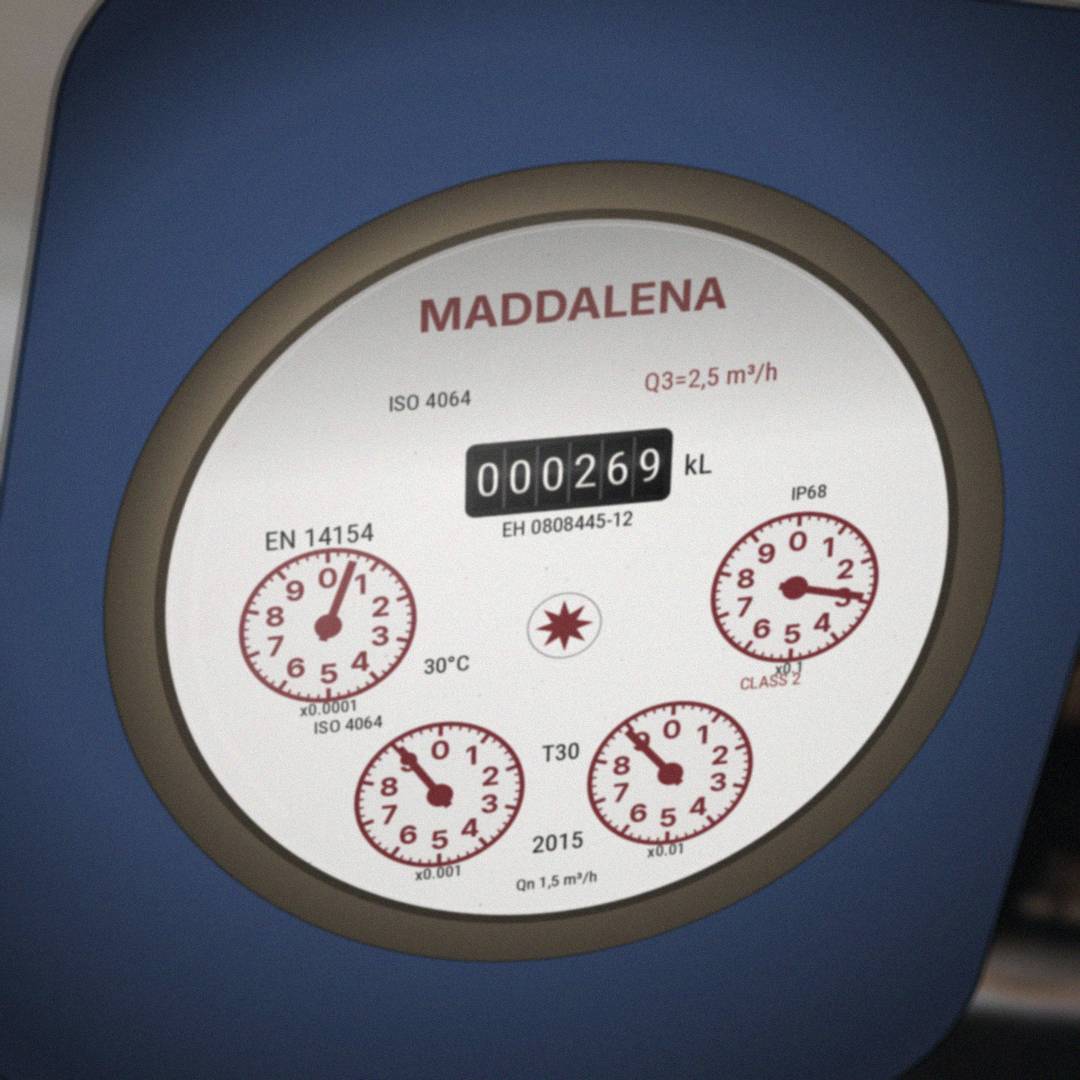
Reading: 269.2890; kL
